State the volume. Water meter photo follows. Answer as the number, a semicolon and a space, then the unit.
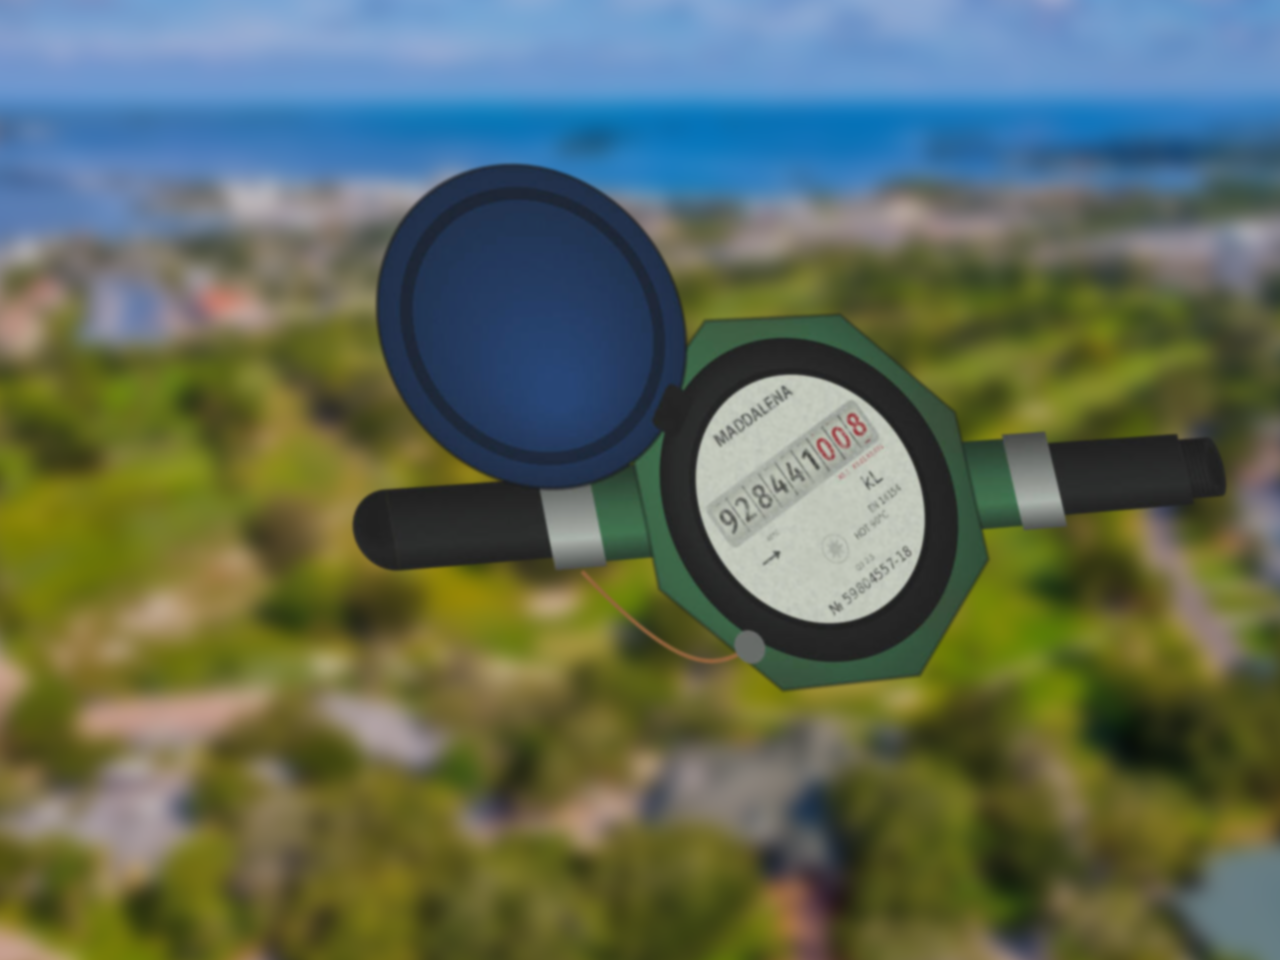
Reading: 928441.008; kL
